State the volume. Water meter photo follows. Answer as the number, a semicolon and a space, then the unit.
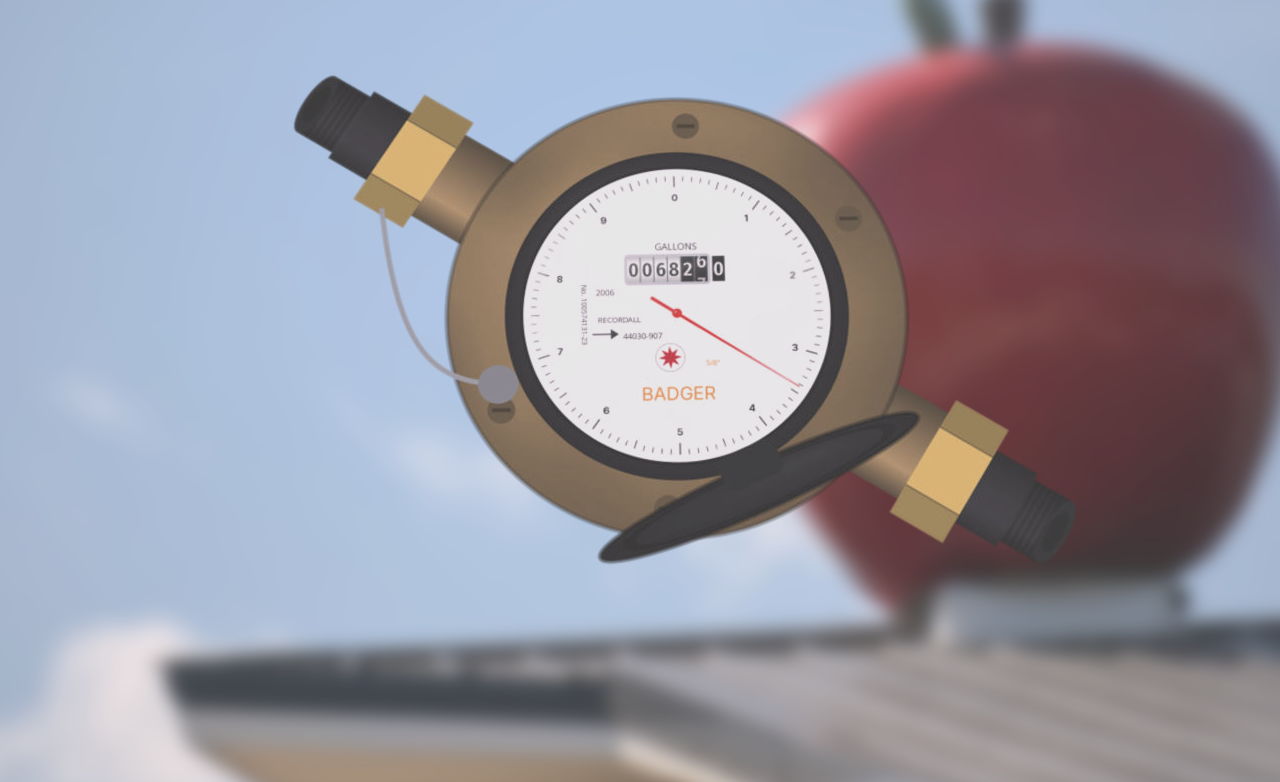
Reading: 68263.4; gal
